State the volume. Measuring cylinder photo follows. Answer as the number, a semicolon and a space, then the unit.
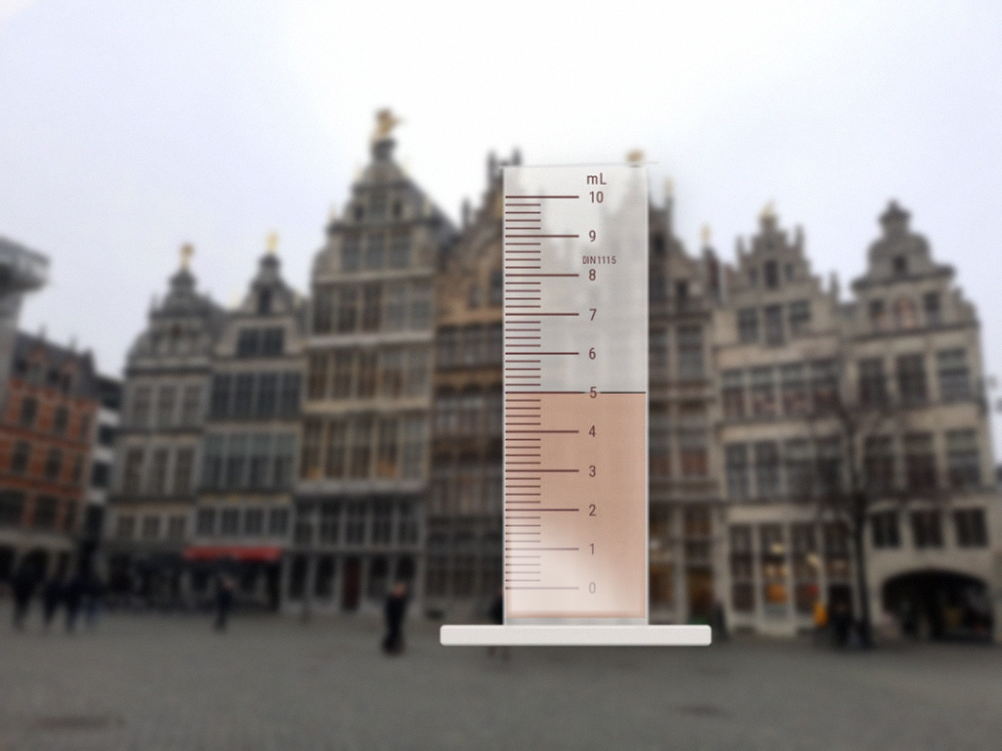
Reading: 5; mL
